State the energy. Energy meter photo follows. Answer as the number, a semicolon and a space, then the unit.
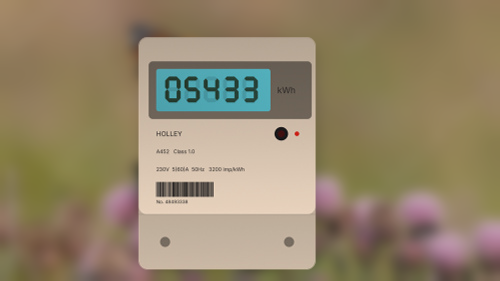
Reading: 5433; kWh
